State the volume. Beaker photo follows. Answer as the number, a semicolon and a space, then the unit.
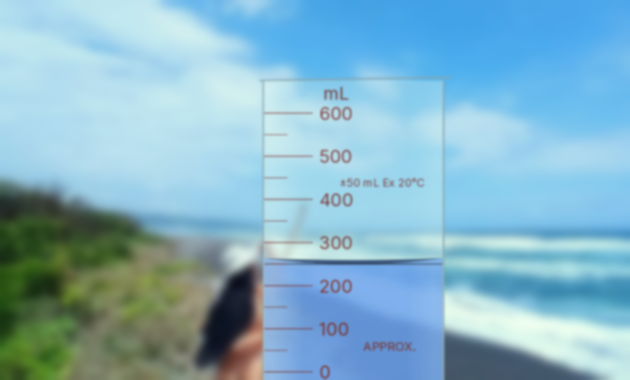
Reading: 250; mL
